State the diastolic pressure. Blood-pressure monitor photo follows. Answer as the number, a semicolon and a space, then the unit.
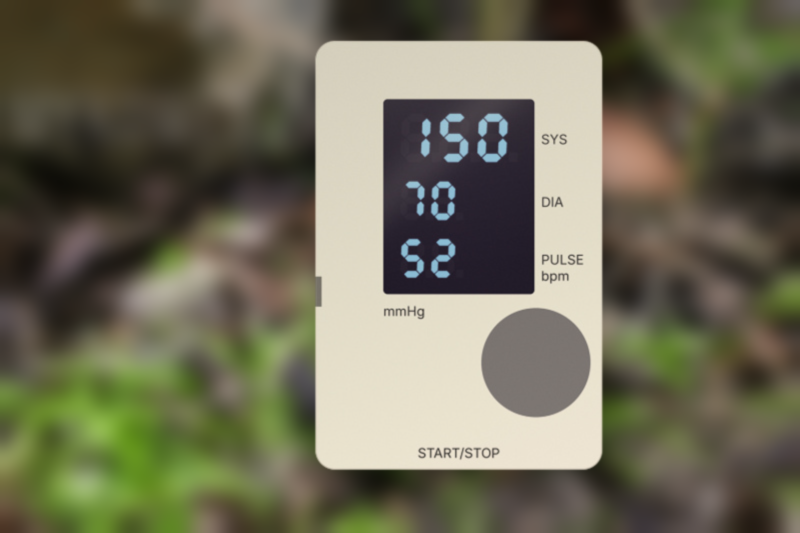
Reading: 70; mmHg
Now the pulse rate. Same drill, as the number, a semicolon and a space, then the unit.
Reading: 52; bpm
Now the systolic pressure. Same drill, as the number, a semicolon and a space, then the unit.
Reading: 150; mmHg
